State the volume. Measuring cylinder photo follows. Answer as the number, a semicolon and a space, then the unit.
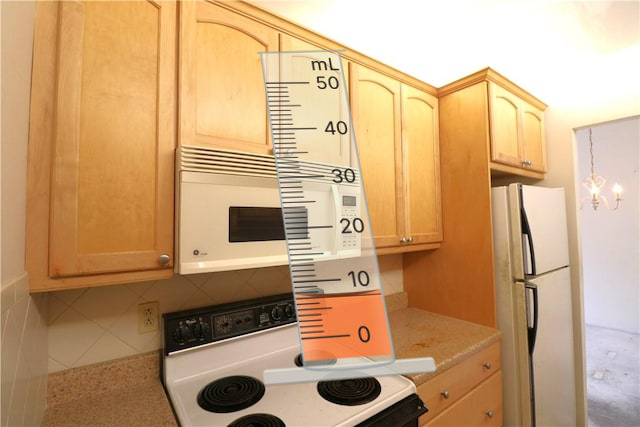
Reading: 7; mL
